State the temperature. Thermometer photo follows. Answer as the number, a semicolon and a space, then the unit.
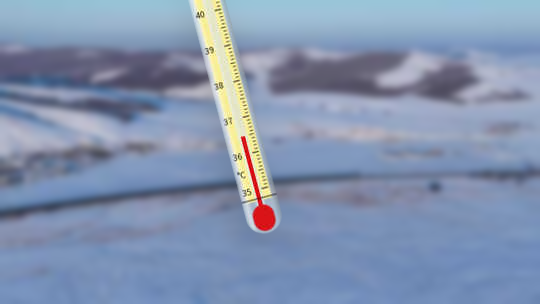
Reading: 36.5; °C
